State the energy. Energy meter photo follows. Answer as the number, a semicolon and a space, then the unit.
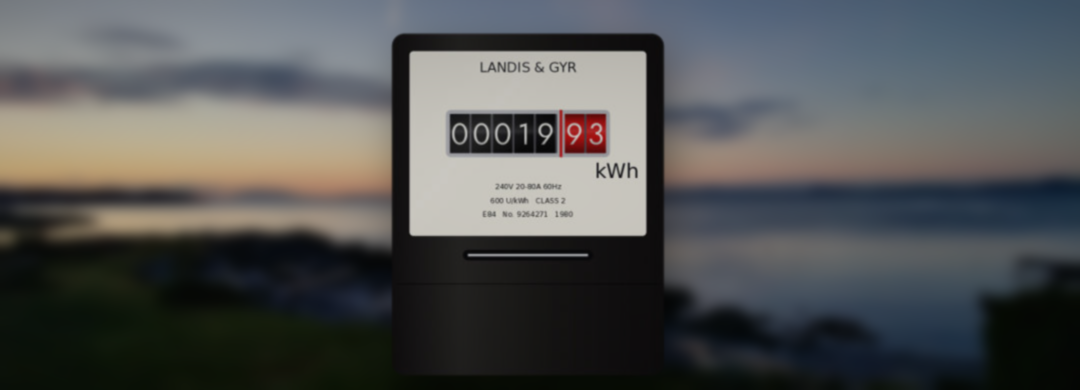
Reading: 19.93; kWh
